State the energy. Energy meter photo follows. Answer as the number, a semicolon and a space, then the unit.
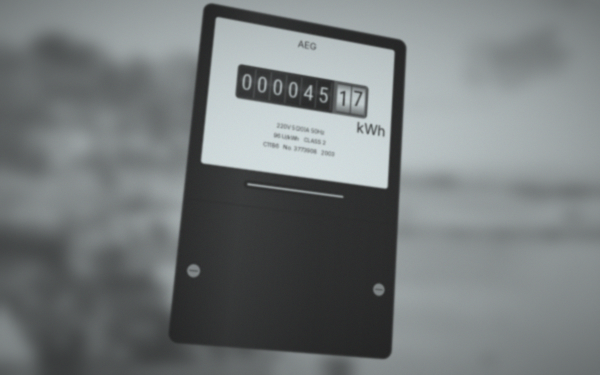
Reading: 45.17; kWh
